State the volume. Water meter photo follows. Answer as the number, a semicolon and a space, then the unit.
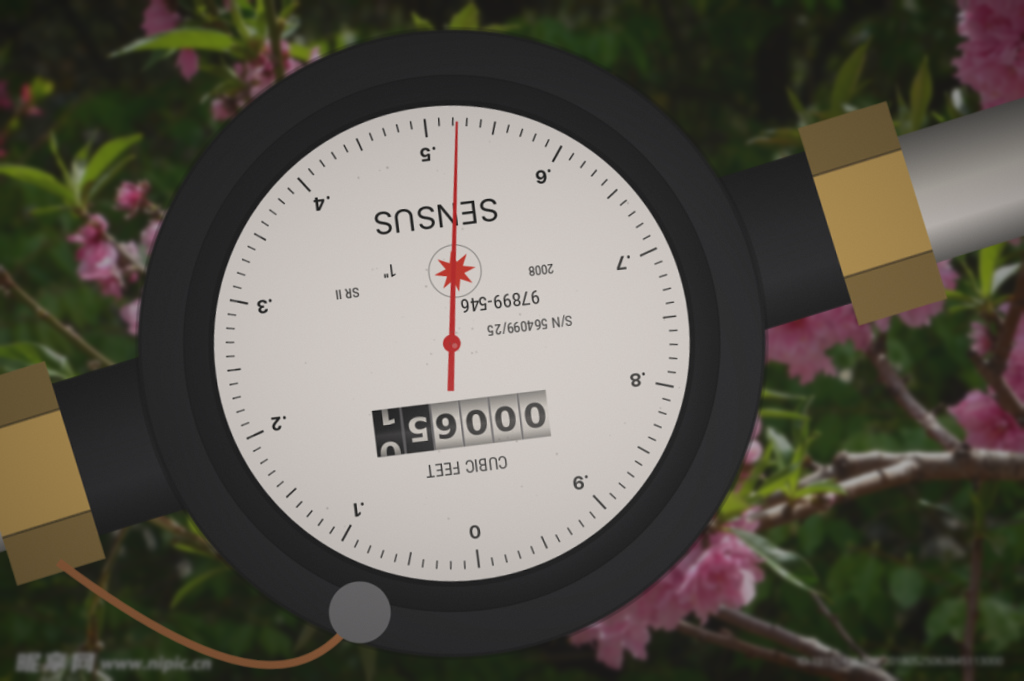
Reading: 650.52; ft³
